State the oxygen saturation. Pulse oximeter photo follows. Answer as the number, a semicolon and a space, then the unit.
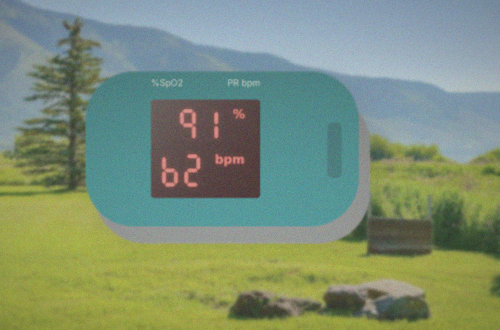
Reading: 91; %
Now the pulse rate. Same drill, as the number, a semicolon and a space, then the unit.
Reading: 62; bpm
